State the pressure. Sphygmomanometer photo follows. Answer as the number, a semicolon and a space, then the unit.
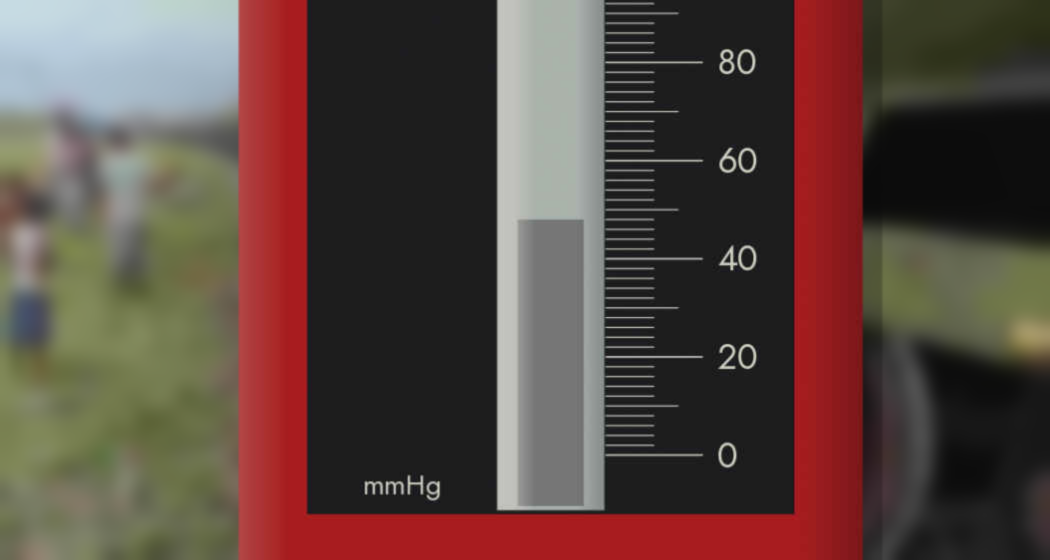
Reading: 48; mmHg
